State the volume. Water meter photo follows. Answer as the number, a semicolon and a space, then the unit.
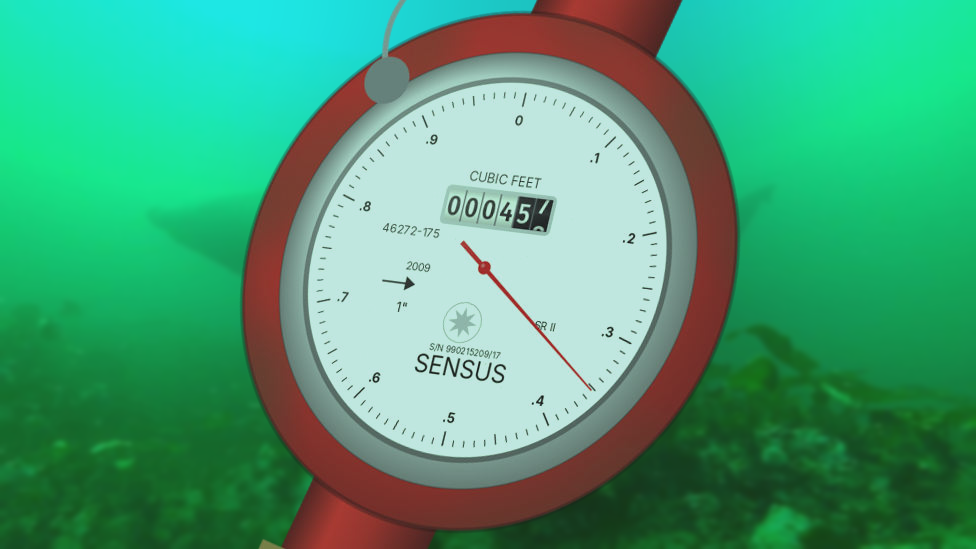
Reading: 457.35; ft³
